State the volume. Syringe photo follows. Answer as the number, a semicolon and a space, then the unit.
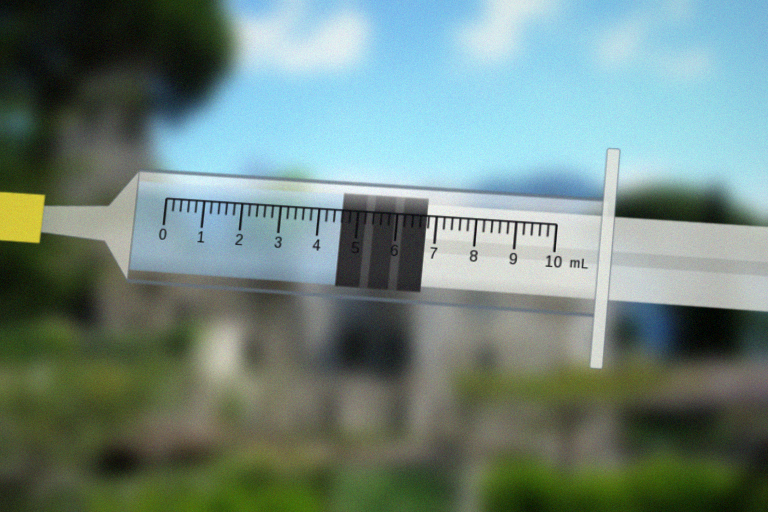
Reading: 4.6; mL
